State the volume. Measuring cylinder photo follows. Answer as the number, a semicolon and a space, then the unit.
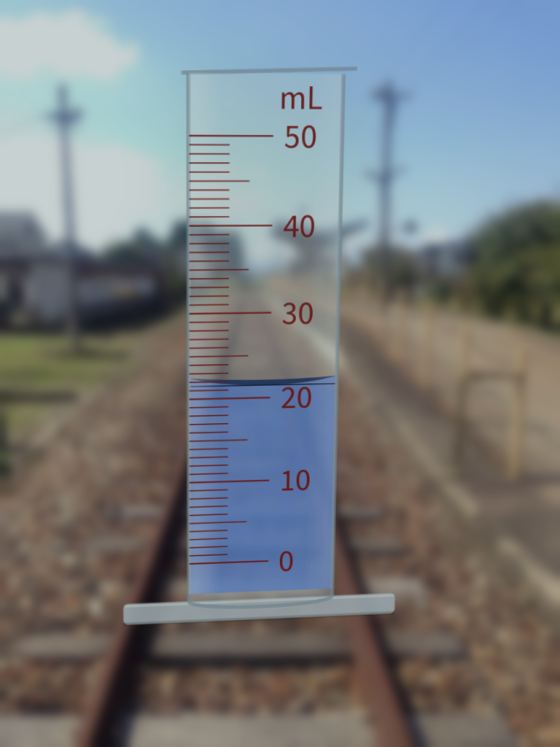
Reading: 21.5; mL
